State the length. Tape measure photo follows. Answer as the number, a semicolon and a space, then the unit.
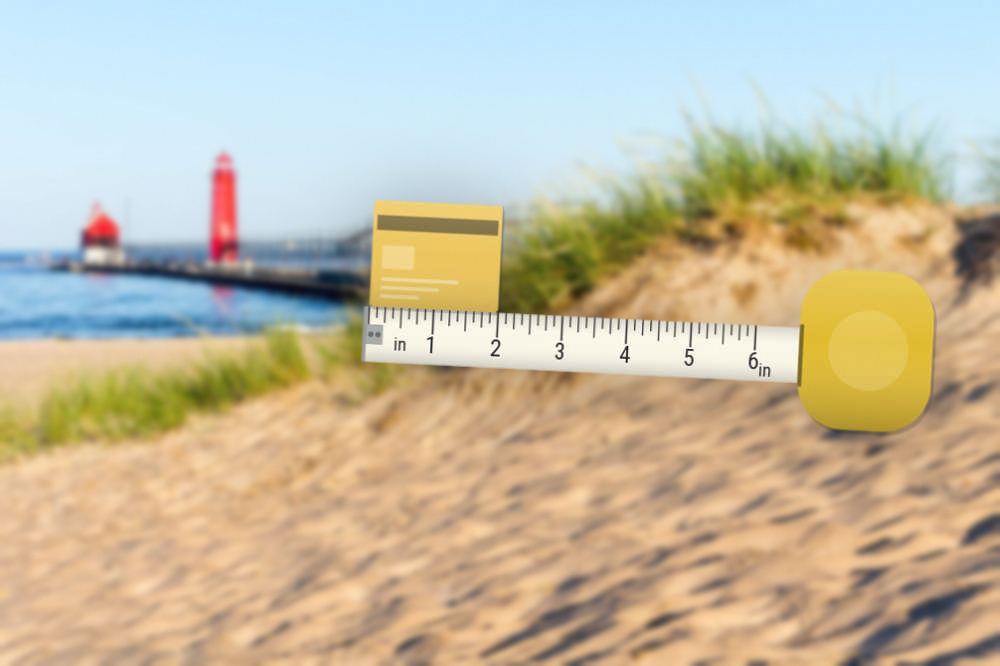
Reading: 2; in
